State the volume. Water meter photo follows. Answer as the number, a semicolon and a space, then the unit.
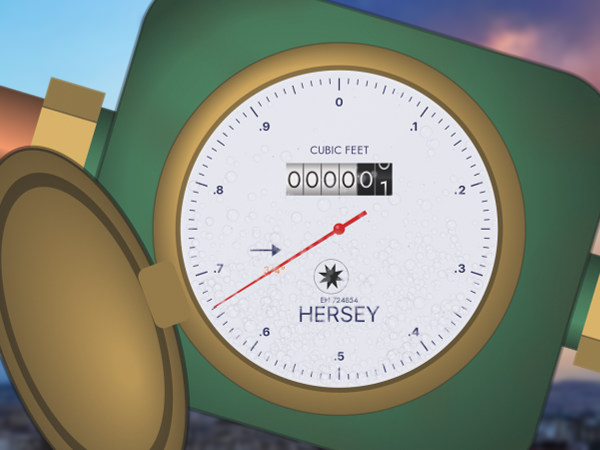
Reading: 0.66; ft³
